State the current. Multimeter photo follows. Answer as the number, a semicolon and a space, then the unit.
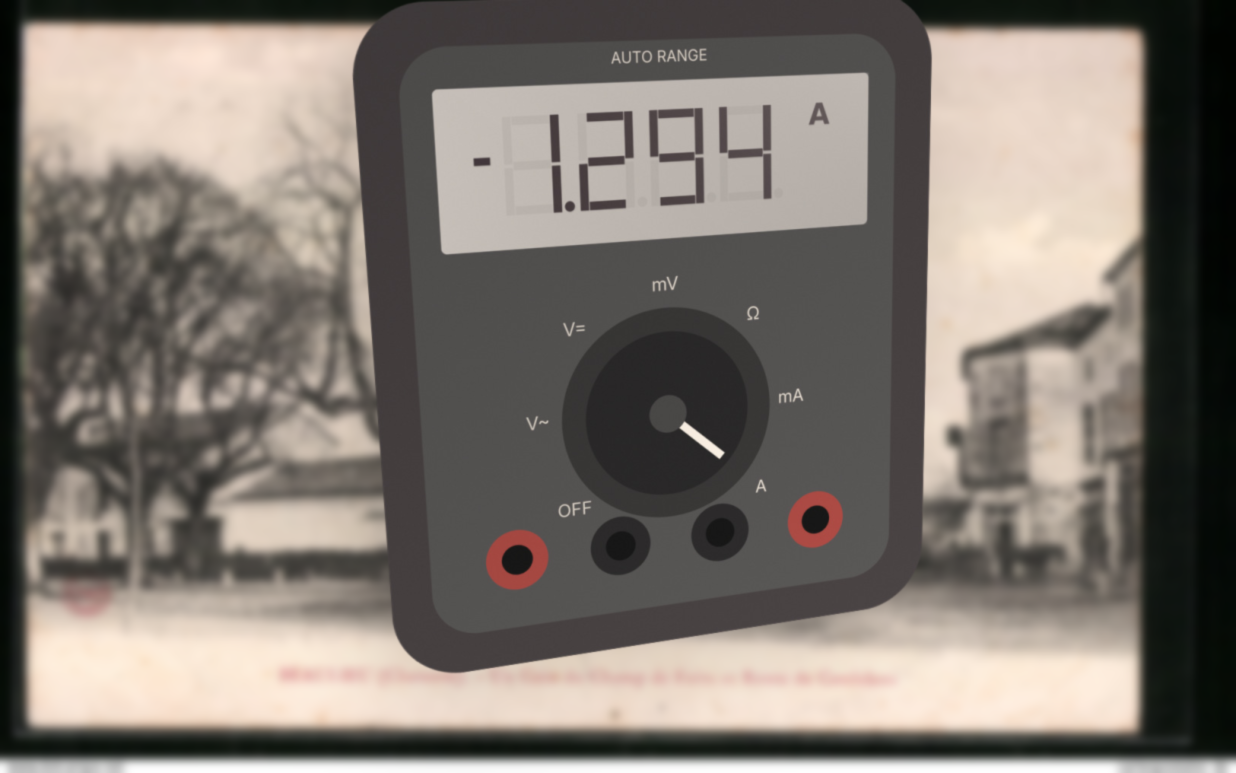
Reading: -1.294; A
